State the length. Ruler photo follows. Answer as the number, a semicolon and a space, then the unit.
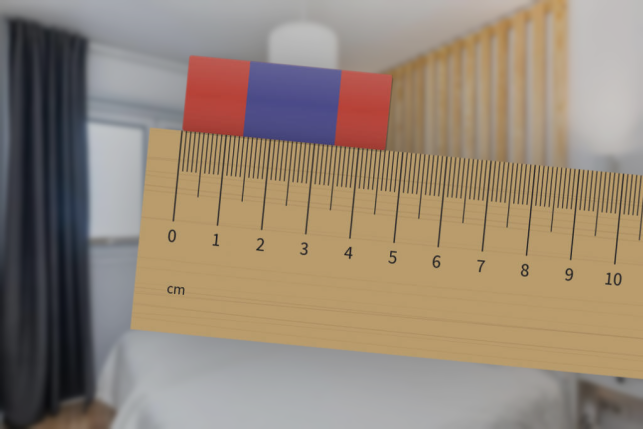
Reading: 4.6; cm
